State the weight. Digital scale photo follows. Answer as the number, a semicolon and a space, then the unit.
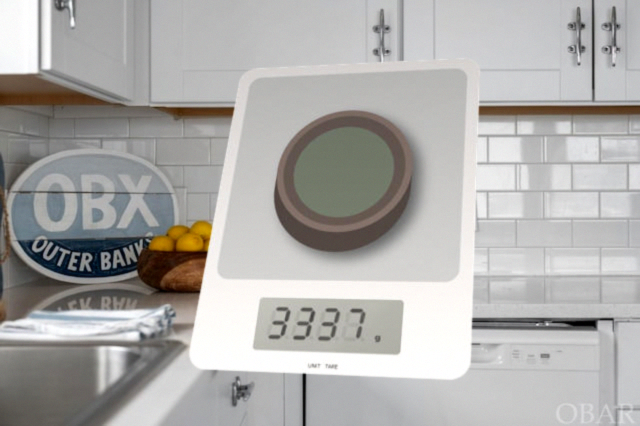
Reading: 3337; g
